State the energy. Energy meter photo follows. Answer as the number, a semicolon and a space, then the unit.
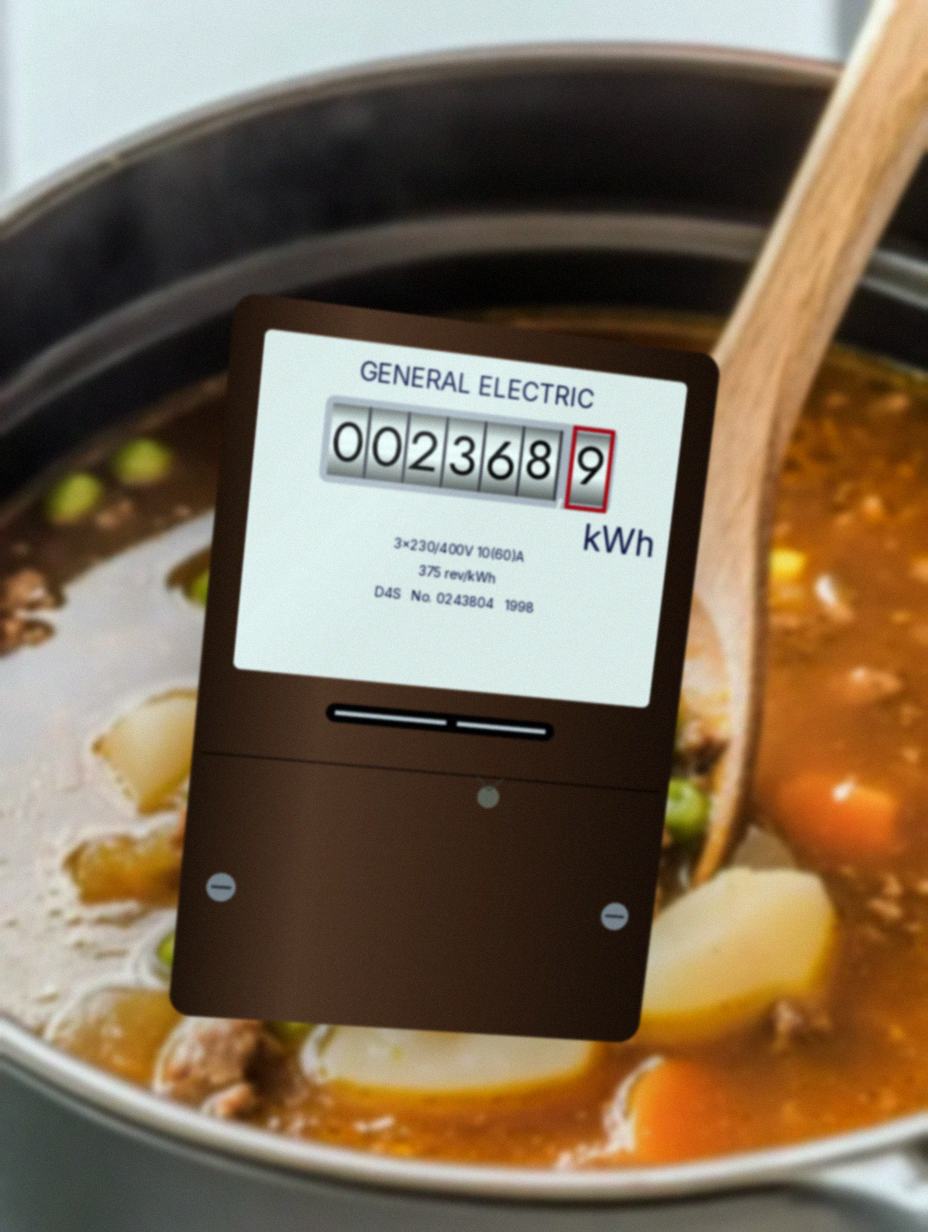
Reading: 2368.9; kWh
